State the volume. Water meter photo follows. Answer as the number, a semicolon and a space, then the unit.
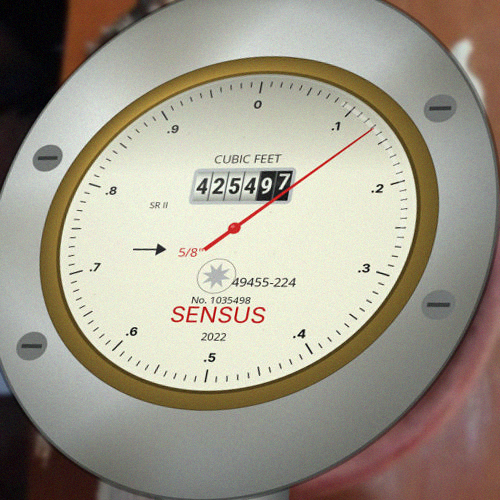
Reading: 425497.13; ft³
